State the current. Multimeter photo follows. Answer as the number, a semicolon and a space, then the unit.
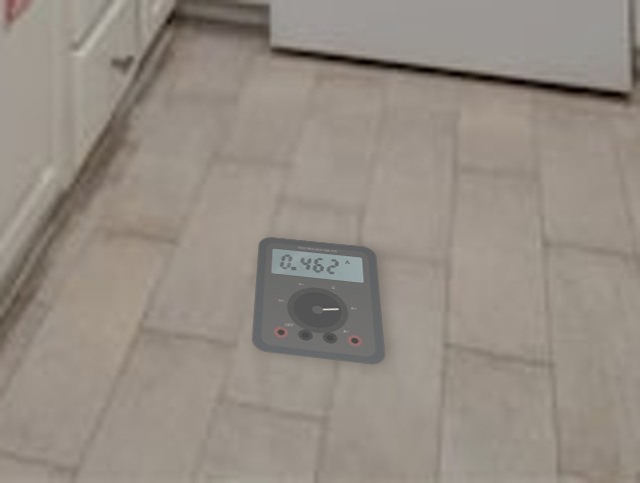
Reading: 0.462; A
